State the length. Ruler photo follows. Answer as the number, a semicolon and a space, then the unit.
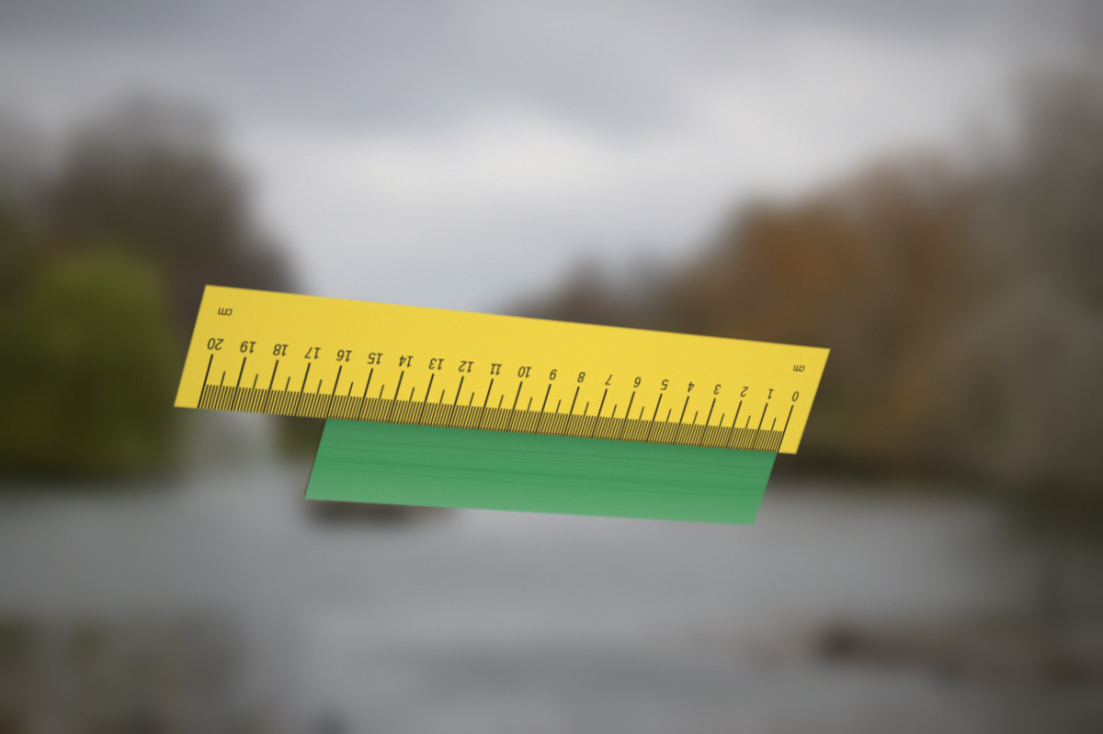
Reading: 16; cm
